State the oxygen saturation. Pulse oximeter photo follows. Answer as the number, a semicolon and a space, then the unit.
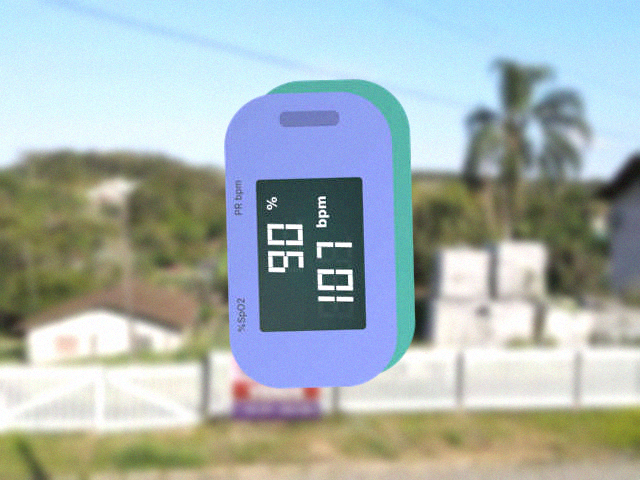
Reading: 90; %
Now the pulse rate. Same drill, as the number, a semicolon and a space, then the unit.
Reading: 107; bpm
